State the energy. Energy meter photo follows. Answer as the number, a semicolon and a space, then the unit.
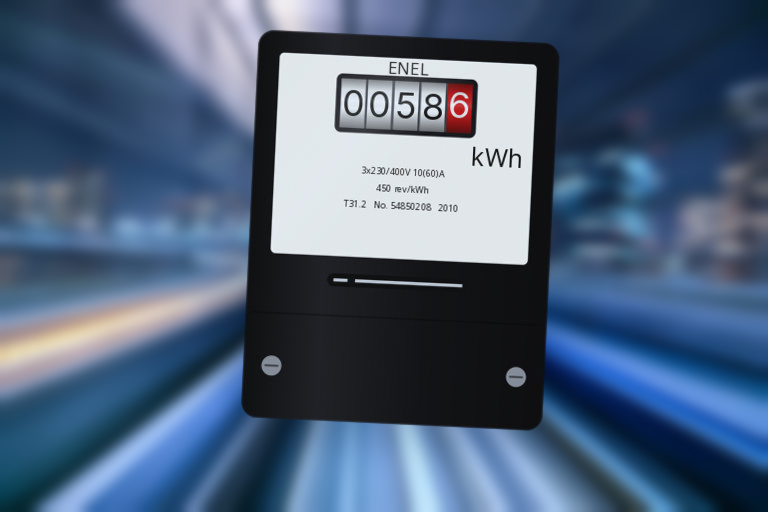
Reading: 58.6; kWh
